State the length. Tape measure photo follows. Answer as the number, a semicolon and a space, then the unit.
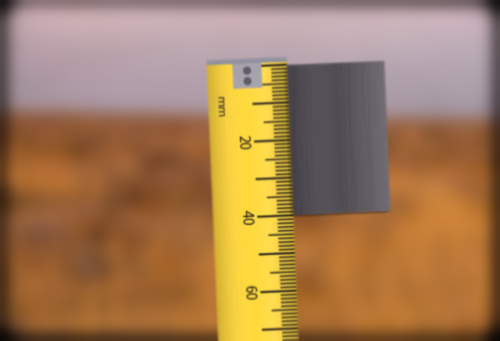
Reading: 40; mm
